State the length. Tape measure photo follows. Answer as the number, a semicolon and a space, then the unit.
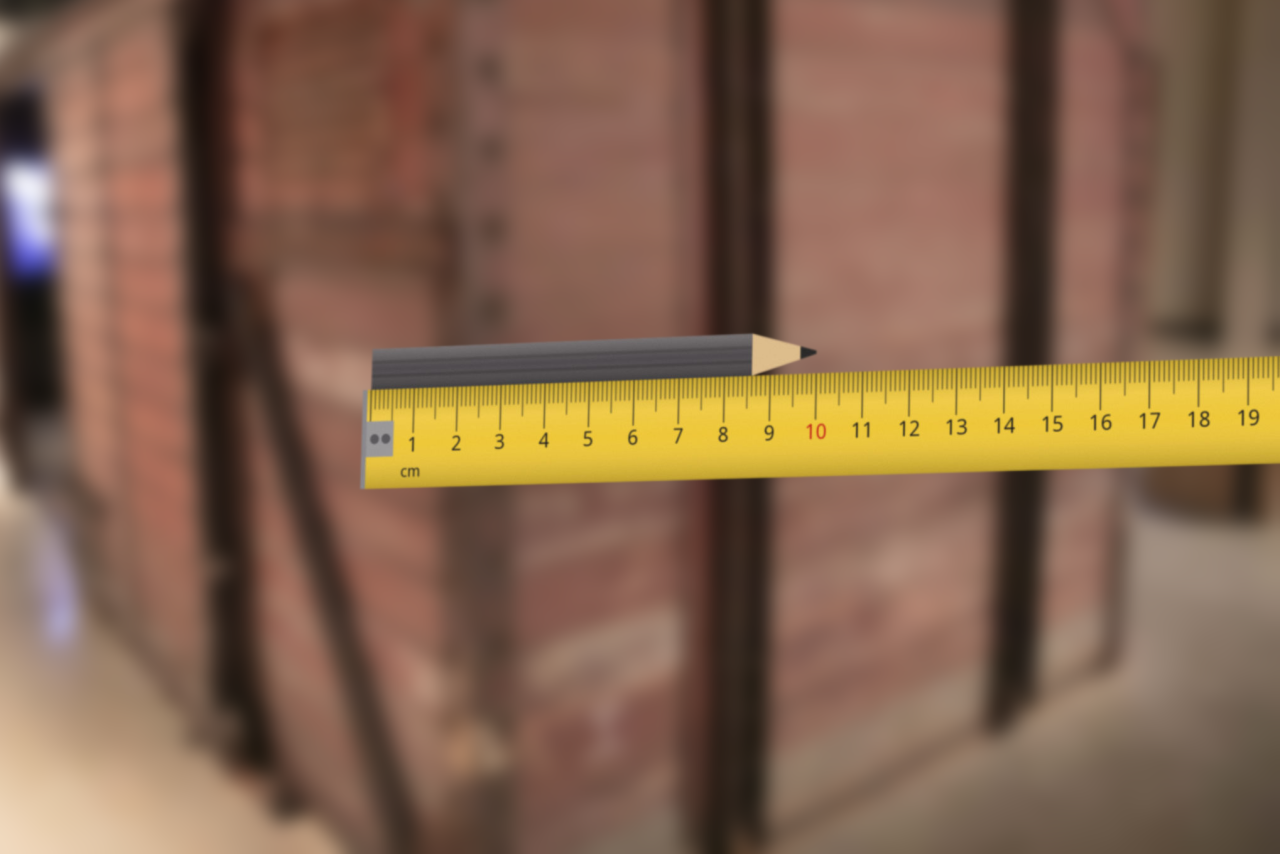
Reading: 10; cm
